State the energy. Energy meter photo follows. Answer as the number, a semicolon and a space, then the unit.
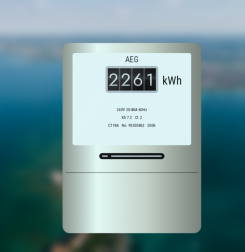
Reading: 2261; kWh
